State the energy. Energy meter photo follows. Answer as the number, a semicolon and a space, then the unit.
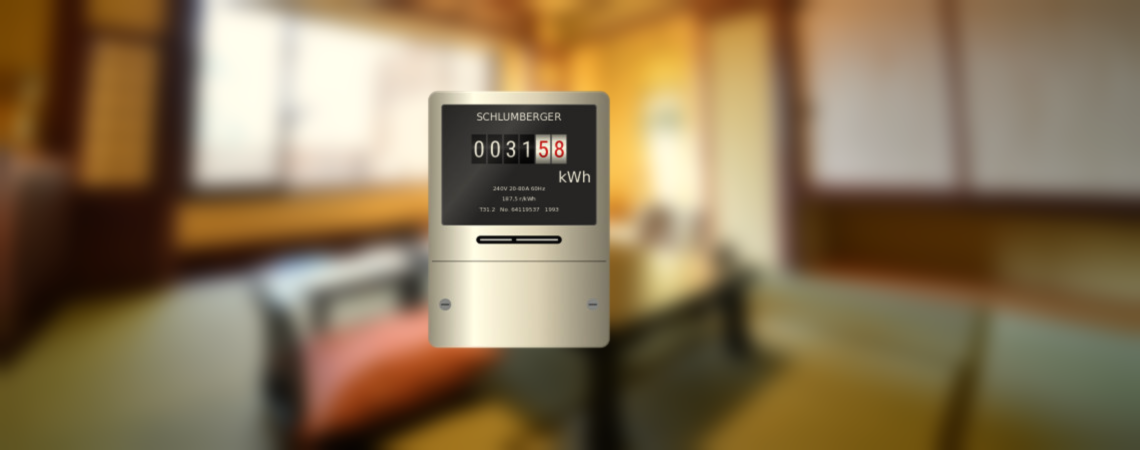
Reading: 31.58; kWh
